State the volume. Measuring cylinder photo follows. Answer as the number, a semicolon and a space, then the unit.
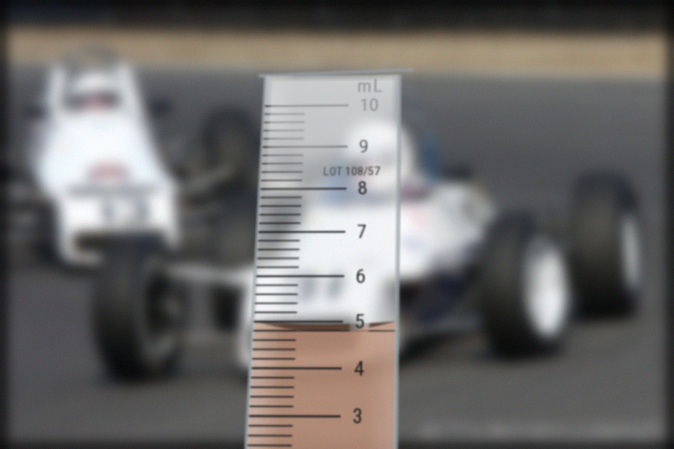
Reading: 4.8; mL
